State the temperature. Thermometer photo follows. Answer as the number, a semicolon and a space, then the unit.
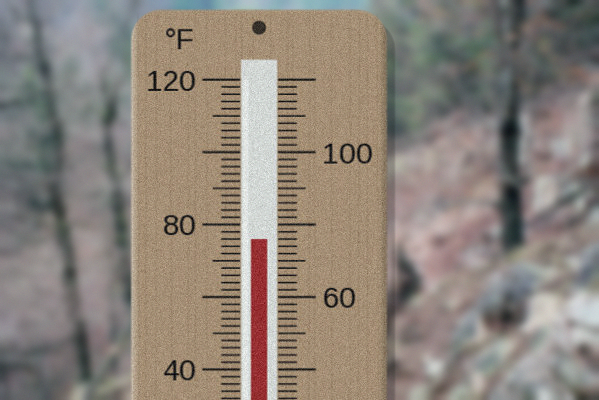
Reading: 76; °F
